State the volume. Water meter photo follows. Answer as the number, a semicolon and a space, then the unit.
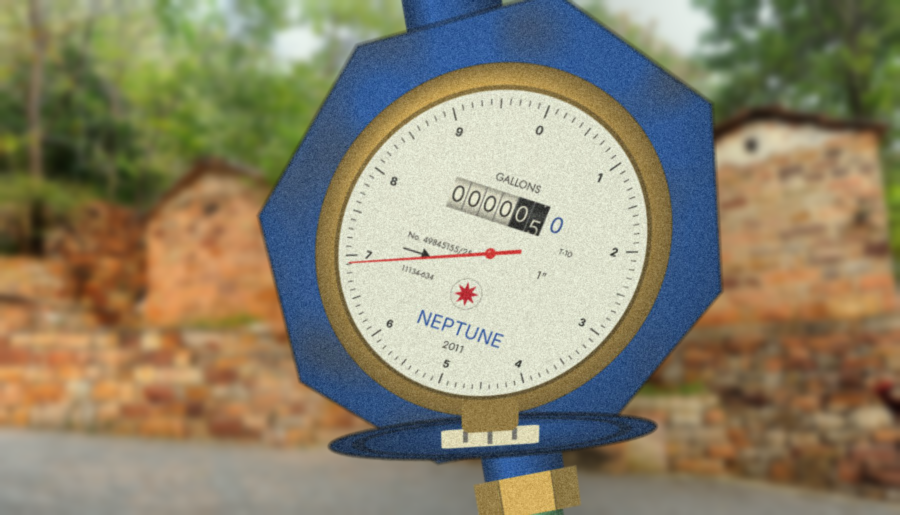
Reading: 46.9; gal
